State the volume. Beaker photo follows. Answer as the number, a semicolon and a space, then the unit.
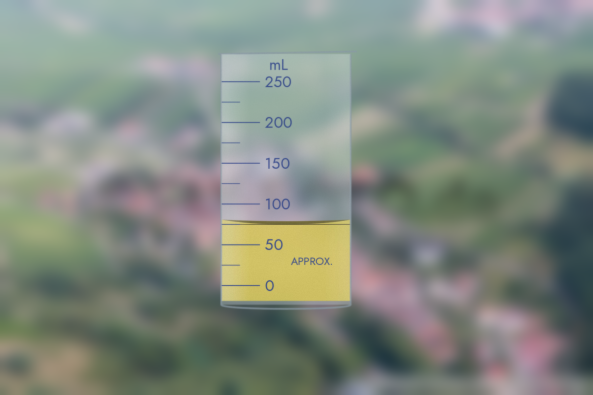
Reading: 75; mL
